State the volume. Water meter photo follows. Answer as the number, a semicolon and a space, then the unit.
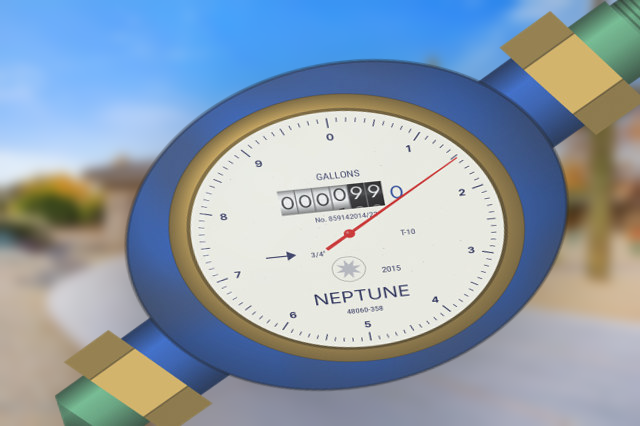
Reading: 991.5; gal
